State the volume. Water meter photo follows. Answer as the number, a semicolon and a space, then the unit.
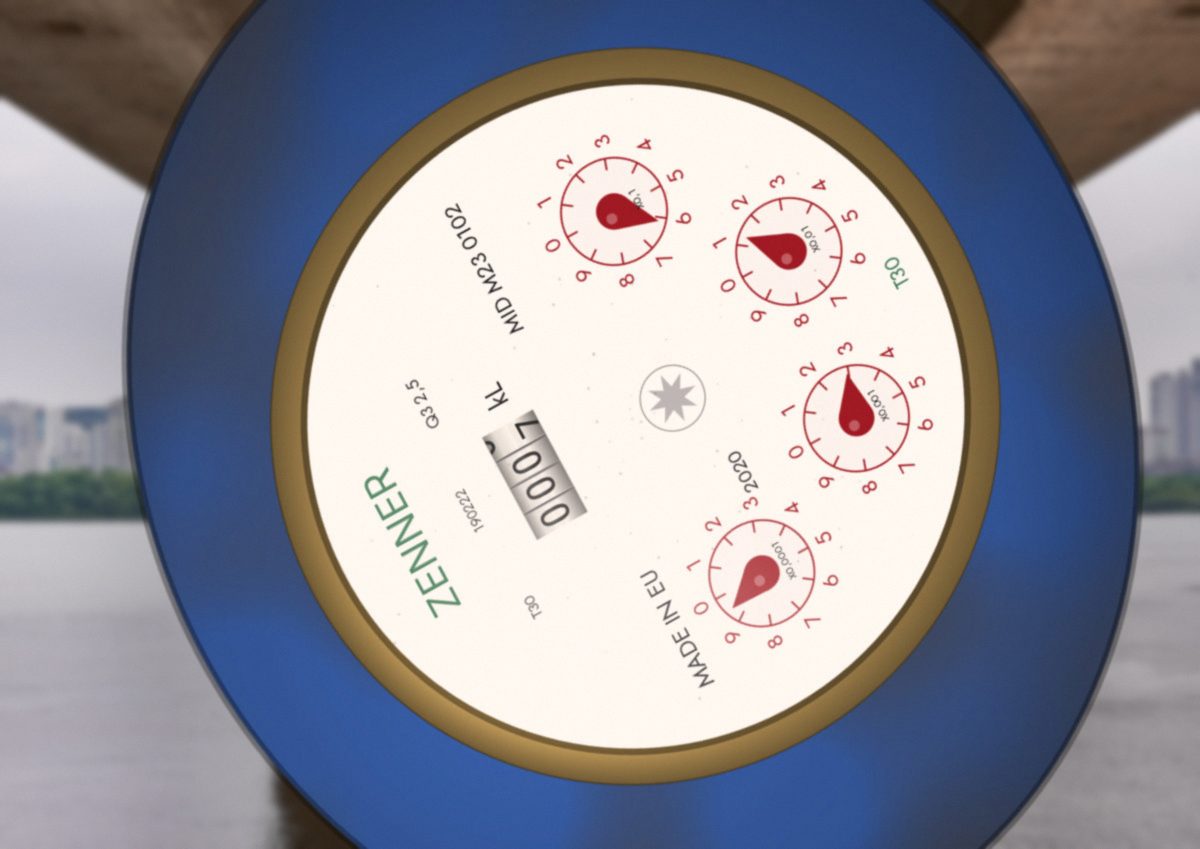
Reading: 6.6129; kL
